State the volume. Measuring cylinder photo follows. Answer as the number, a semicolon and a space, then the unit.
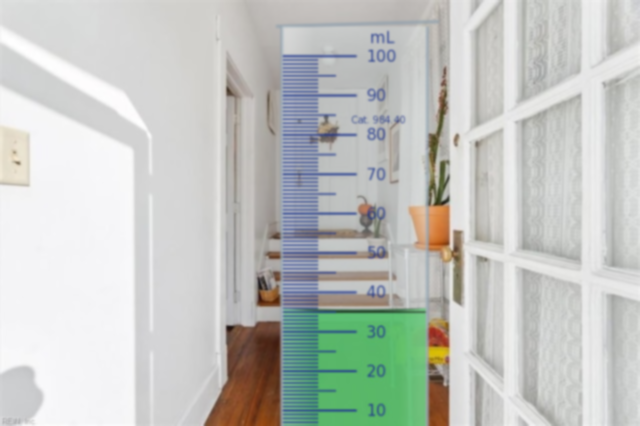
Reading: 35; mL
